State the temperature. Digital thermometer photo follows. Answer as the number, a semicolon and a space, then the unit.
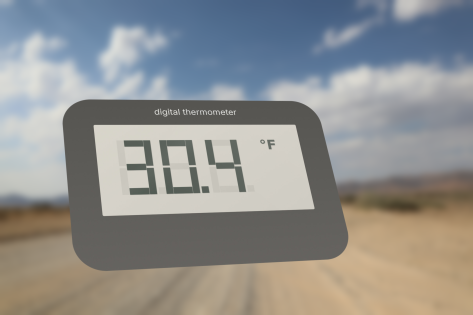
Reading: 30.4; °F
